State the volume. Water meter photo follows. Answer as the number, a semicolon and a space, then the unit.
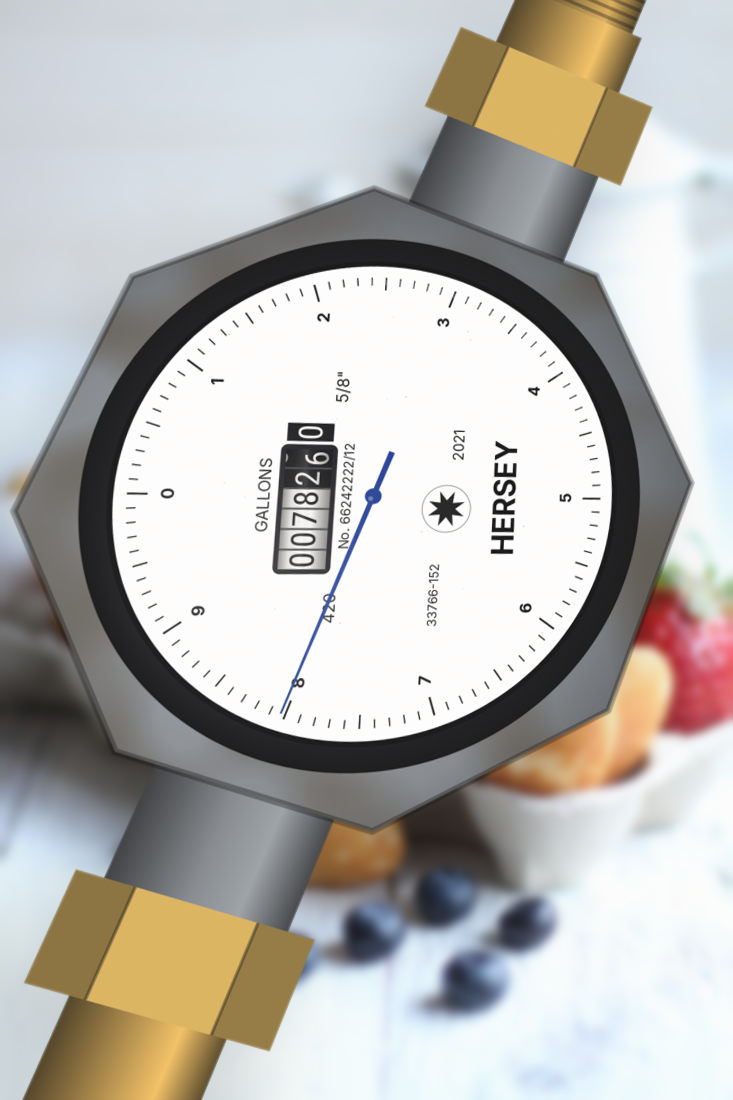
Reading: 78258.0; gal
